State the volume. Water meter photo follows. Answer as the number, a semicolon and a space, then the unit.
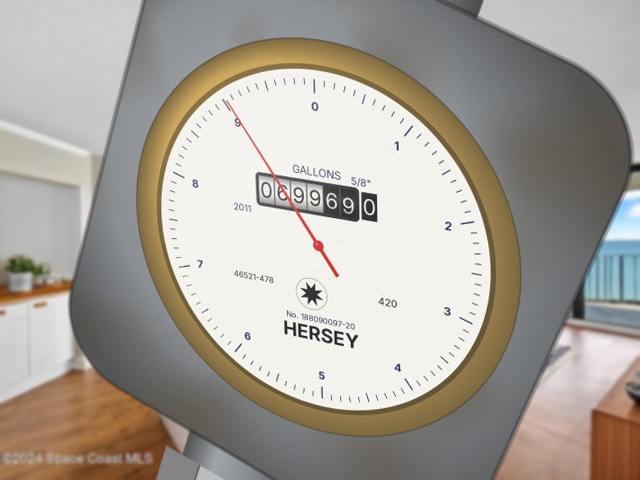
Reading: 699689.0; gal
